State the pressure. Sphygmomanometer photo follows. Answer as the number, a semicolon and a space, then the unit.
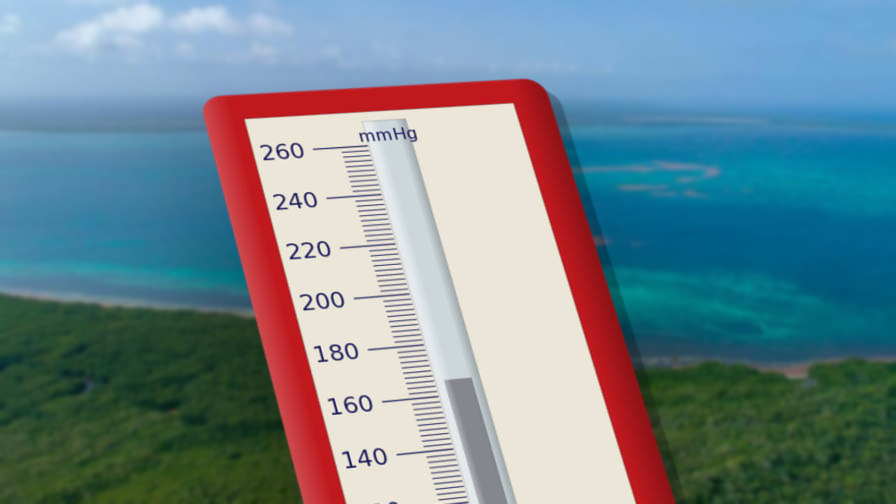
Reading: 166; mmHg
